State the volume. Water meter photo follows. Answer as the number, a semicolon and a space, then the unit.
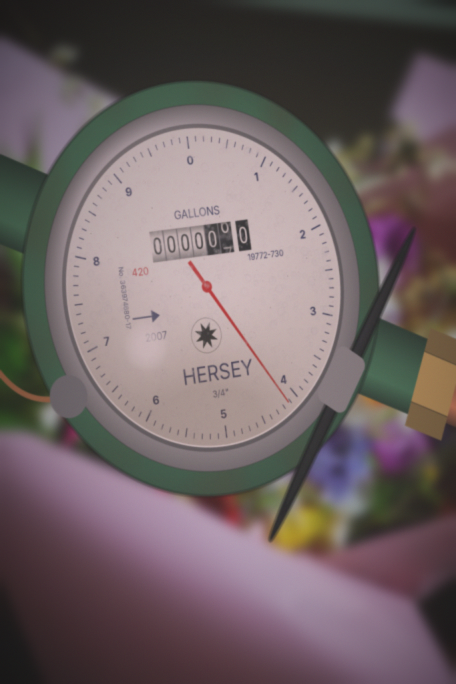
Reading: 64.1; gal
